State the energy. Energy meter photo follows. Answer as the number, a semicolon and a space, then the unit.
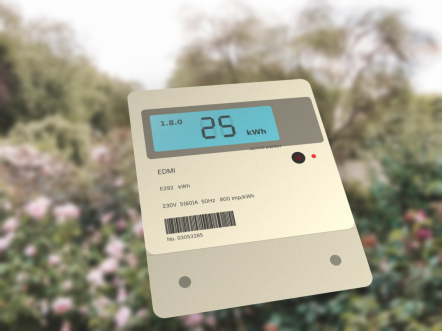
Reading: 25; kWh
